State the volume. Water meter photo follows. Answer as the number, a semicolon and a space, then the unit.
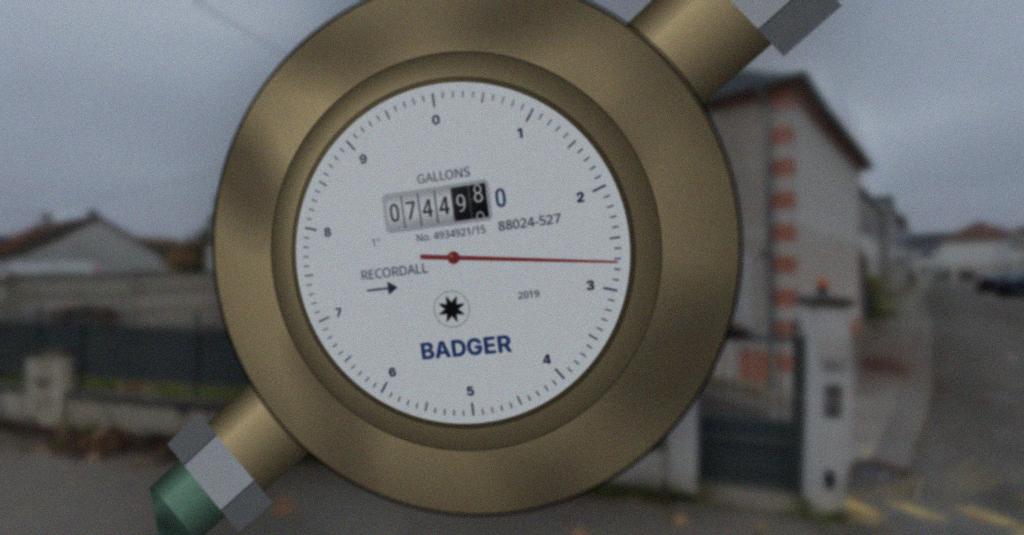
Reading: 744982.7; gal
